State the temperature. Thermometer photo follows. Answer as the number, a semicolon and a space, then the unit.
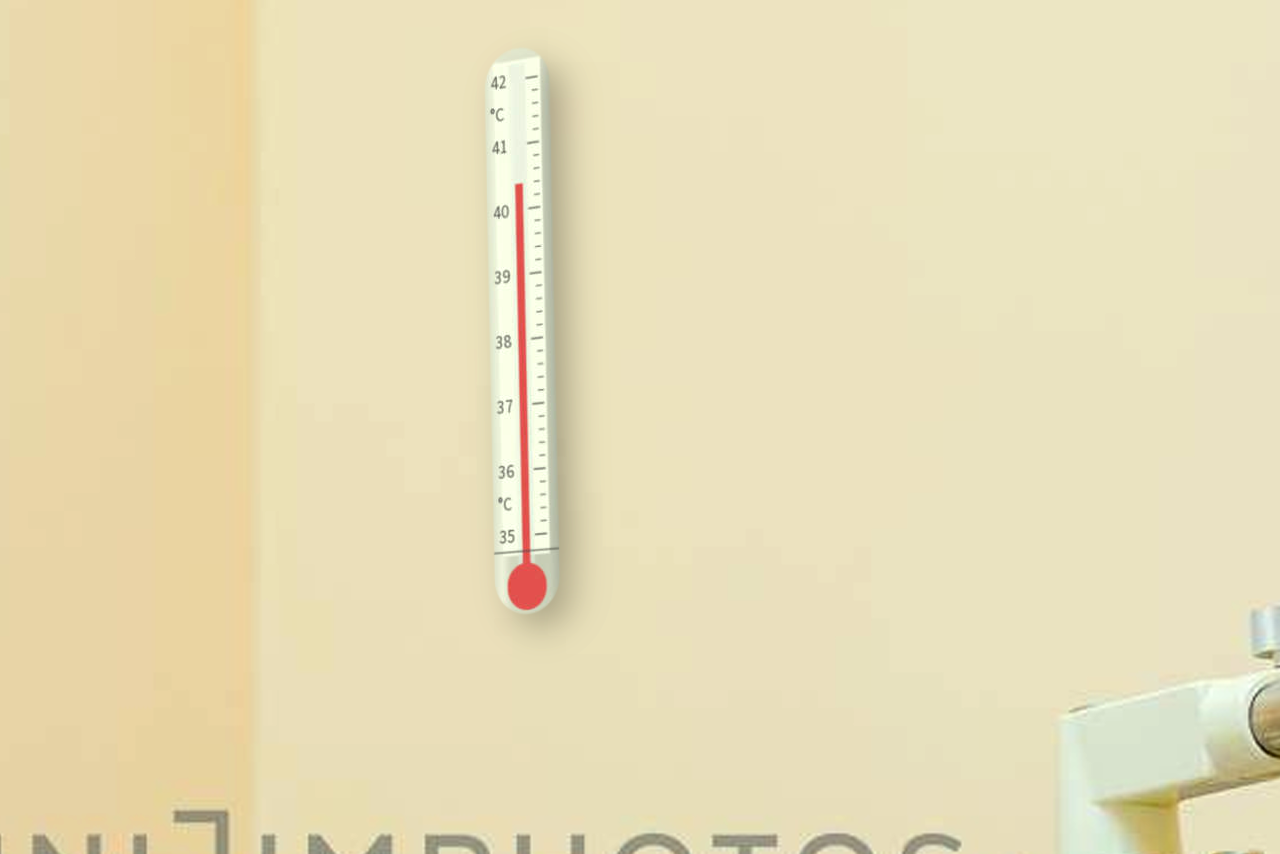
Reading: 40.4; °C
